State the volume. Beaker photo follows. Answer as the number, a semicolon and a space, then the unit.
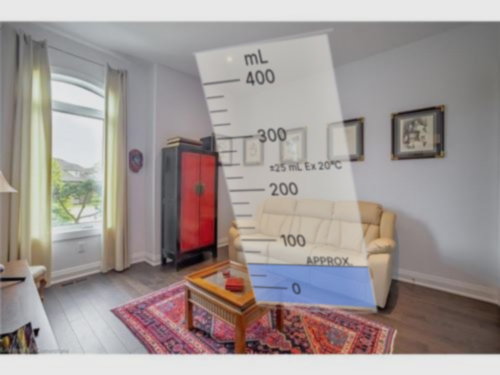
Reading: 50; mL
